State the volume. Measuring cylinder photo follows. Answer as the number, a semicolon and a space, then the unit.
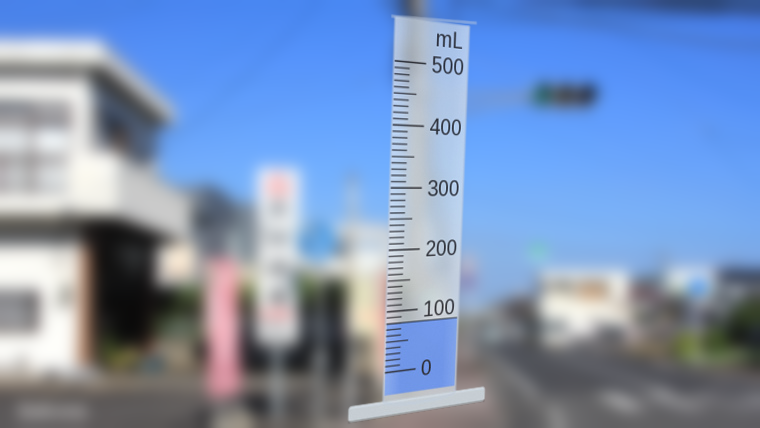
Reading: 80; mL
